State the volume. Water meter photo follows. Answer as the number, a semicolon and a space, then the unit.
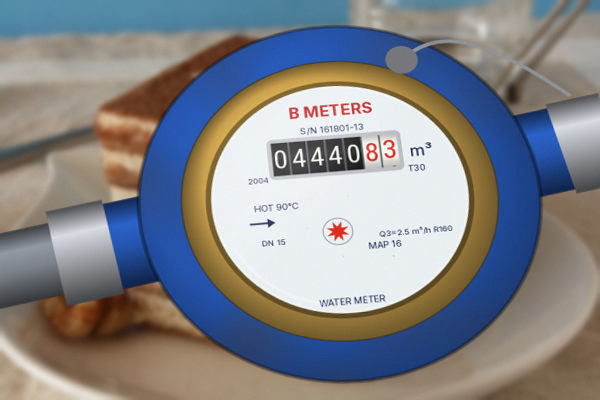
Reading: 4440.83; m³
